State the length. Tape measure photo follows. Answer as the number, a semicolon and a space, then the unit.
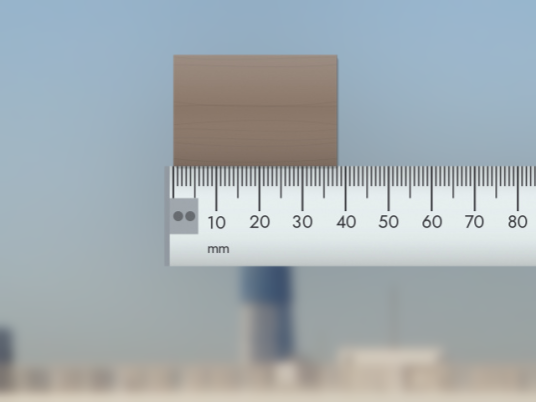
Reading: 38; mm
